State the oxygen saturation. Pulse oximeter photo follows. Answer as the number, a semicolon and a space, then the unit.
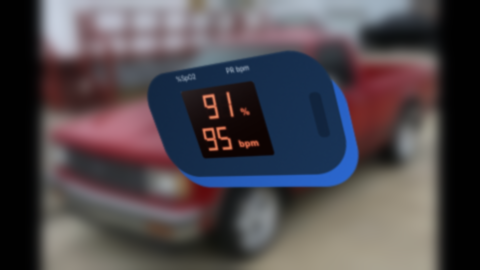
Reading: 91; %
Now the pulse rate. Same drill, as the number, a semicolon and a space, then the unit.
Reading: 95; bpm
